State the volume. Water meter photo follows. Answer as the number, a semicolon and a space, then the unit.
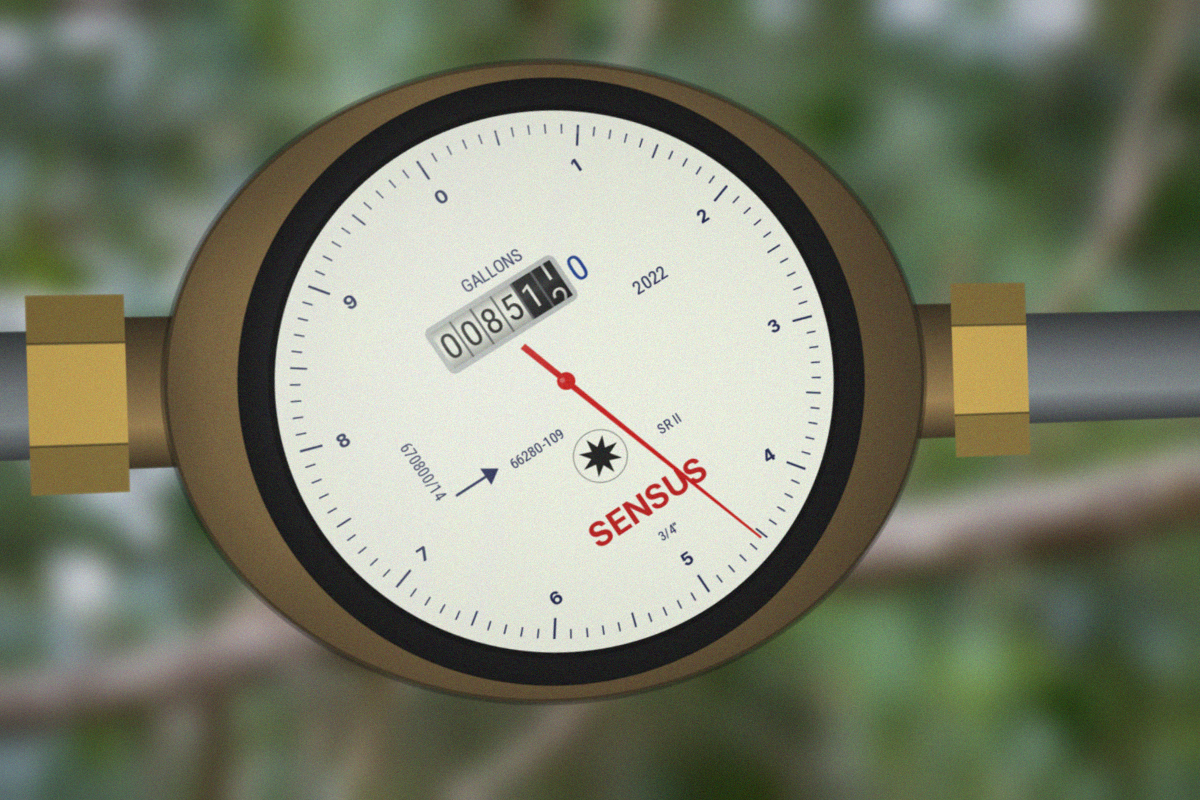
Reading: 85114.5; gal
